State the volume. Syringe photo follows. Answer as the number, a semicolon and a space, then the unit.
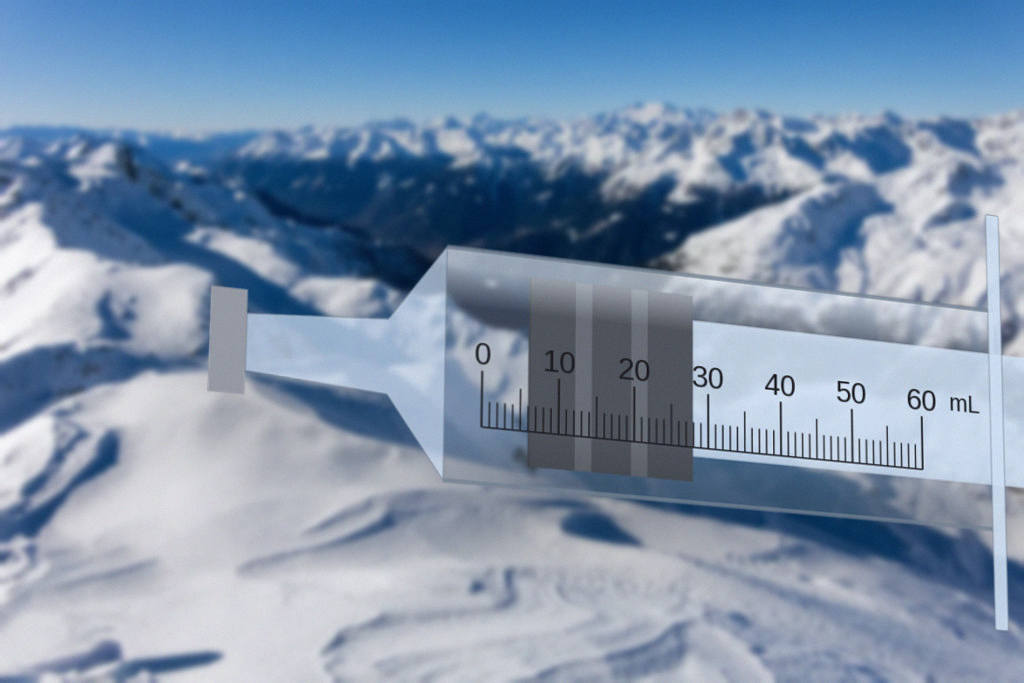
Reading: 6; mL
